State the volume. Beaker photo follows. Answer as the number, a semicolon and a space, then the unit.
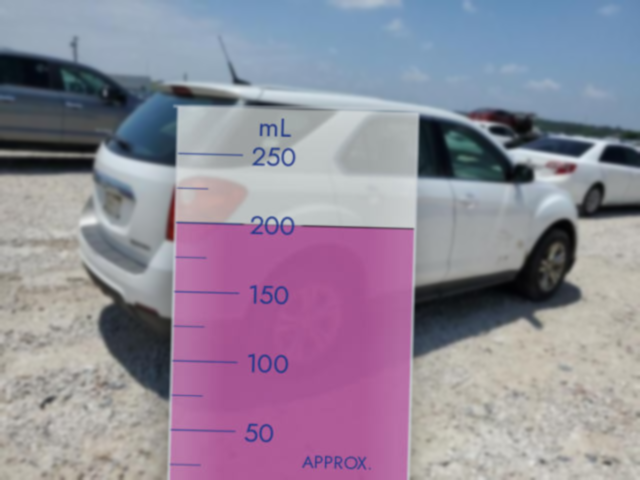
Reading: 200; mL
